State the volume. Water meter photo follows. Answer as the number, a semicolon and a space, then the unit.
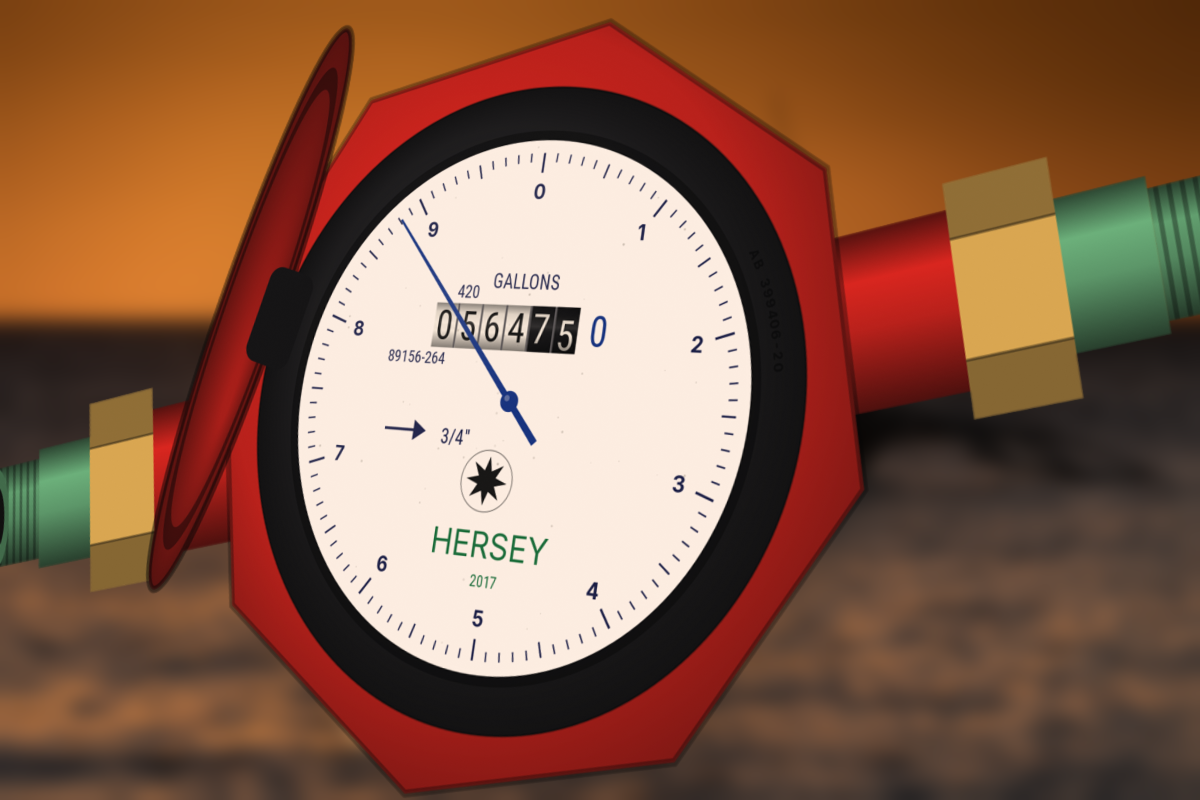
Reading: 564748.8; gal
